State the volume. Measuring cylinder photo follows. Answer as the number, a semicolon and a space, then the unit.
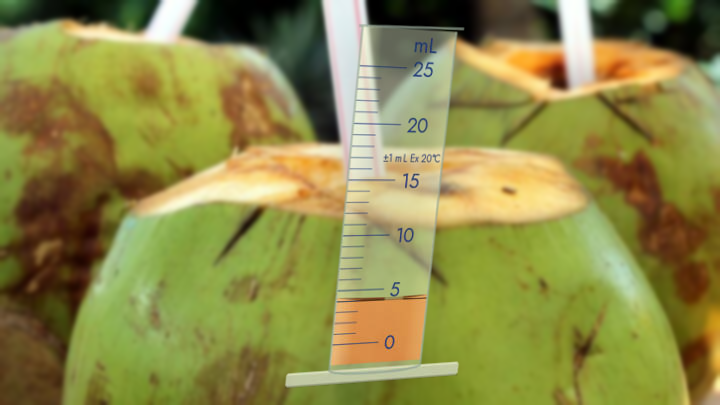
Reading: 4; mL
